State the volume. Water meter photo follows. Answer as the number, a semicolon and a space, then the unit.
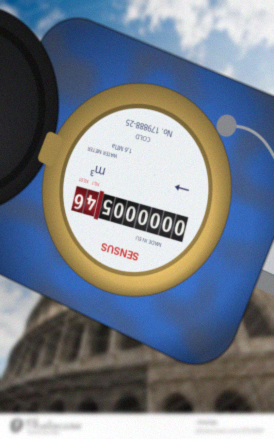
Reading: 5.46; m³
